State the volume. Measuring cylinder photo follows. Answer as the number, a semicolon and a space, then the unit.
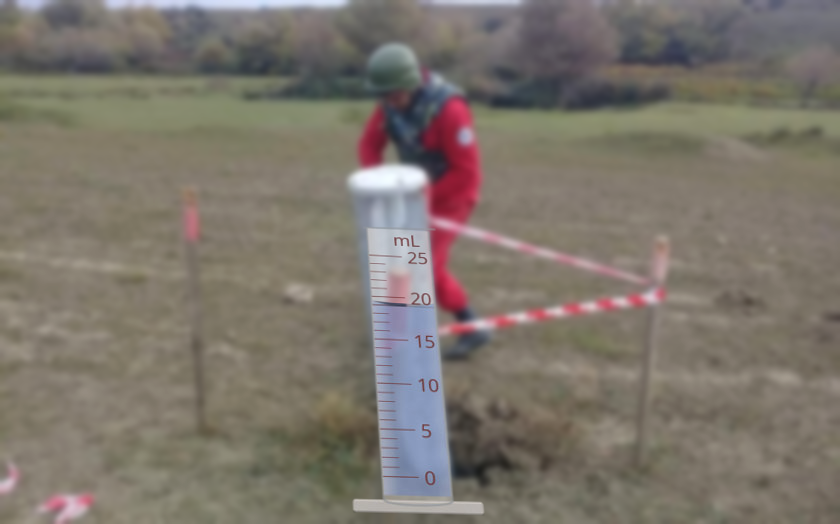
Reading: 19; mL
